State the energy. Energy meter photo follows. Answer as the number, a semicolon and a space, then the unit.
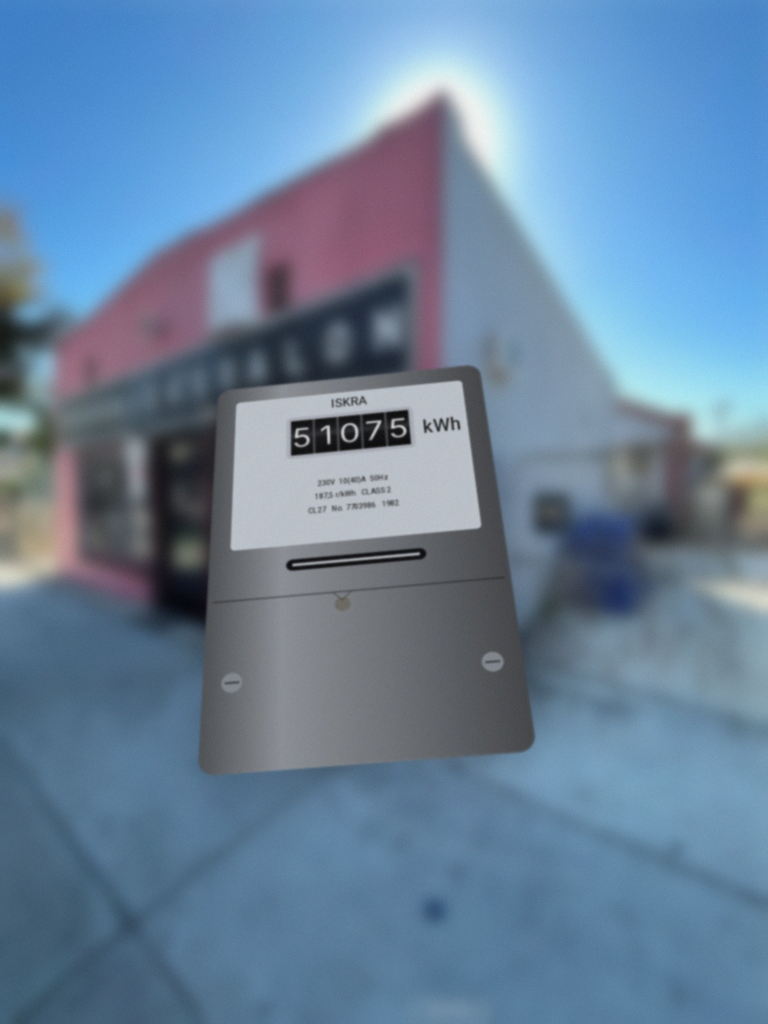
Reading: 51075; kWh
